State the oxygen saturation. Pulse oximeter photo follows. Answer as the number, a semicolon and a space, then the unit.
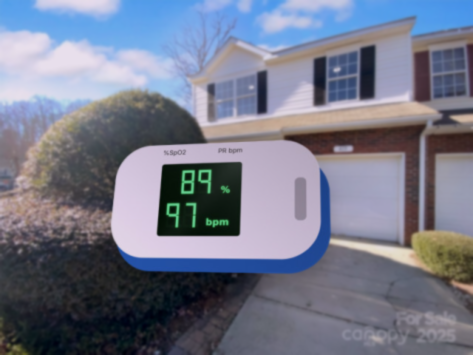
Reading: 89; %
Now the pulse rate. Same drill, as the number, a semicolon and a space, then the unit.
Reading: 97; bpm
